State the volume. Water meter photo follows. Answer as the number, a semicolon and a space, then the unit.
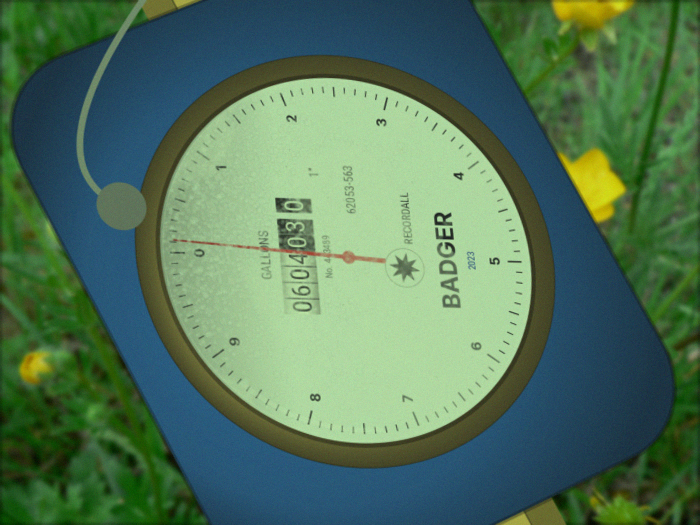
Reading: 604030.1; gal
